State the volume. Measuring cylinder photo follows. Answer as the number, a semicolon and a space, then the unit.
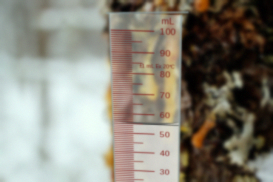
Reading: 55; mL
